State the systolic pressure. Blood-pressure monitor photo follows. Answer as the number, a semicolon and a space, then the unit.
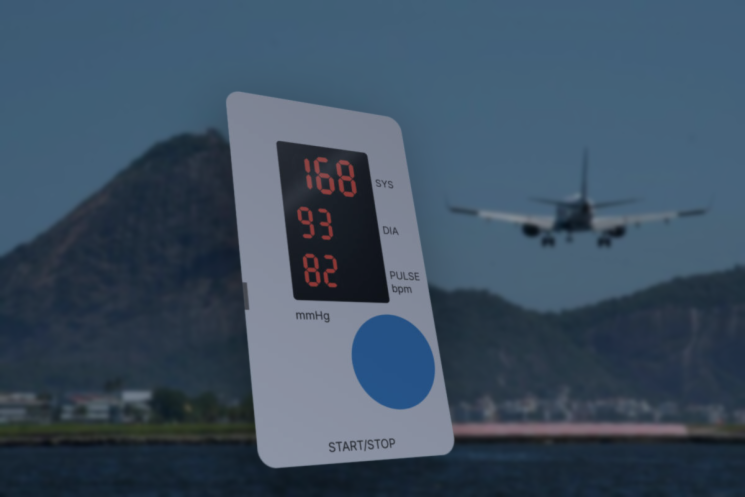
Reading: 168; mmHg
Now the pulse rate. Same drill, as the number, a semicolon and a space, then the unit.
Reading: 82; bpm
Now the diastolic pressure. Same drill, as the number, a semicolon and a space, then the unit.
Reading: 93; mmHg
